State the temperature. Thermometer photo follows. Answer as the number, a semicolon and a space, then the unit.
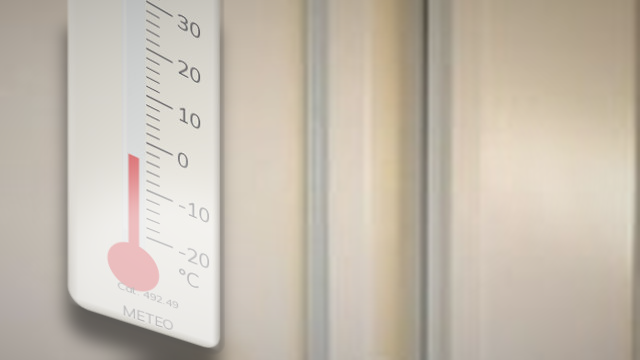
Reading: -4; °C
